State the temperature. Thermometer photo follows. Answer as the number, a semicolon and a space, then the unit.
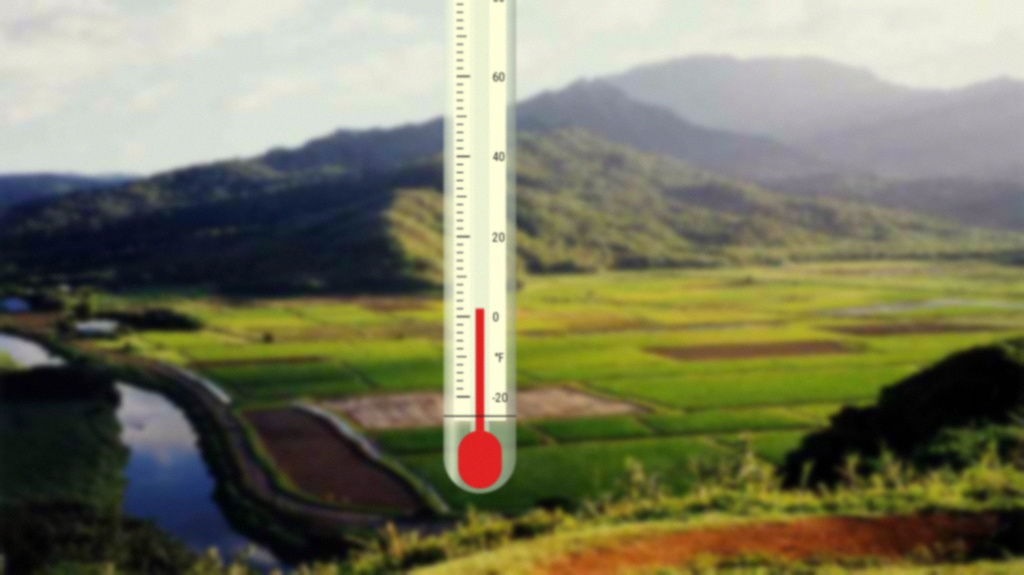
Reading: 2; °F
